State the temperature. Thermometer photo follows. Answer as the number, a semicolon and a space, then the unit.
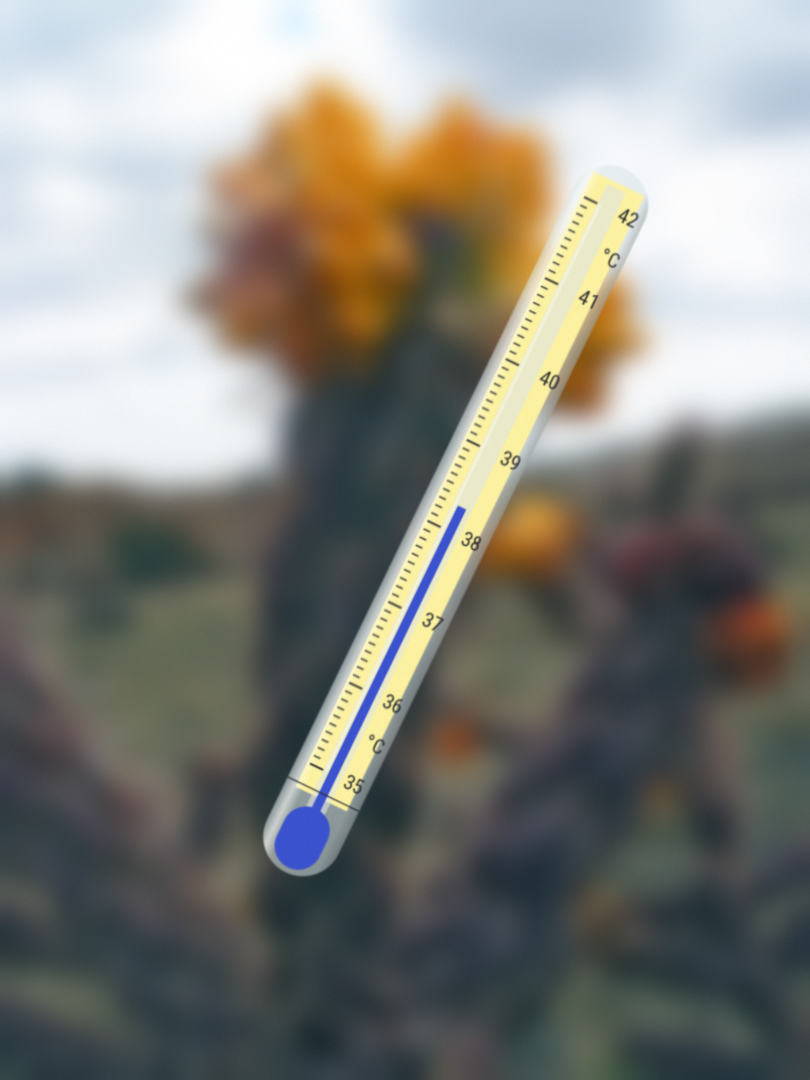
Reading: 38.3; °C
